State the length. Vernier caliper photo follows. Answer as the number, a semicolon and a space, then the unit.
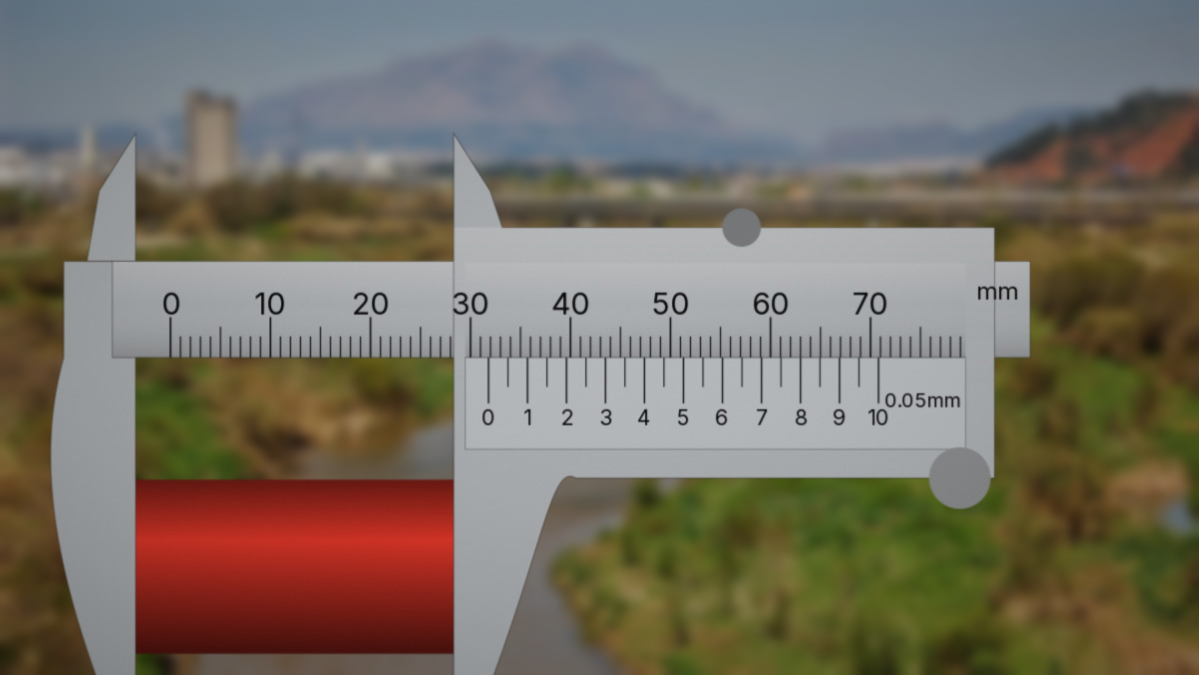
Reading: 31.8; mm
